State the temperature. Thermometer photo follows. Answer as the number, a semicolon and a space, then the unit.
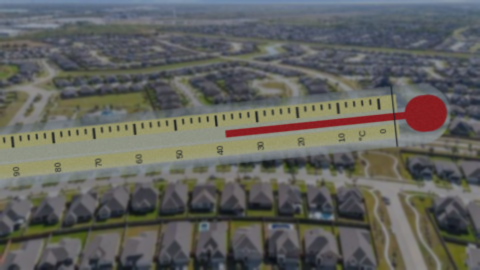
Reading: 38; °C
